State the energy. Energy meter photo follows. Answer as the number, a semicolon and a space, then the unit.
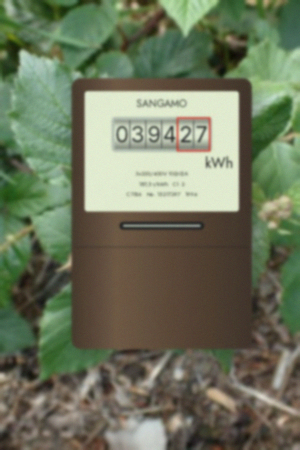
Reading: 394.27; kWh
